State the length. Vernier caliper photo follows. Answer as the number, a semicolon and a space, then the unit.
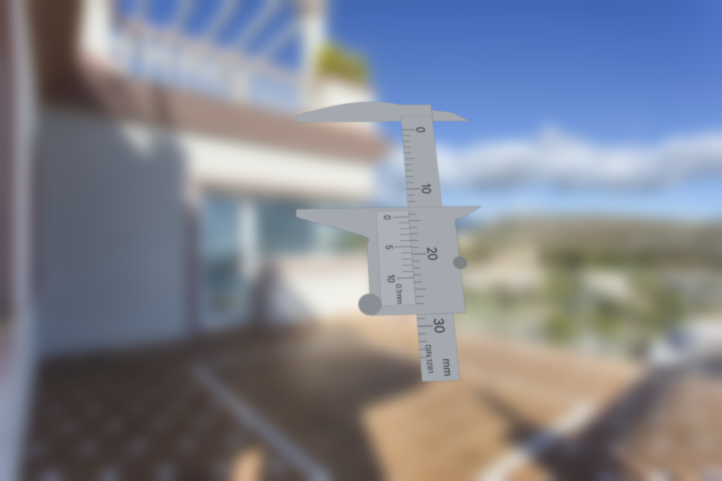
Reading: 14.4; mm
